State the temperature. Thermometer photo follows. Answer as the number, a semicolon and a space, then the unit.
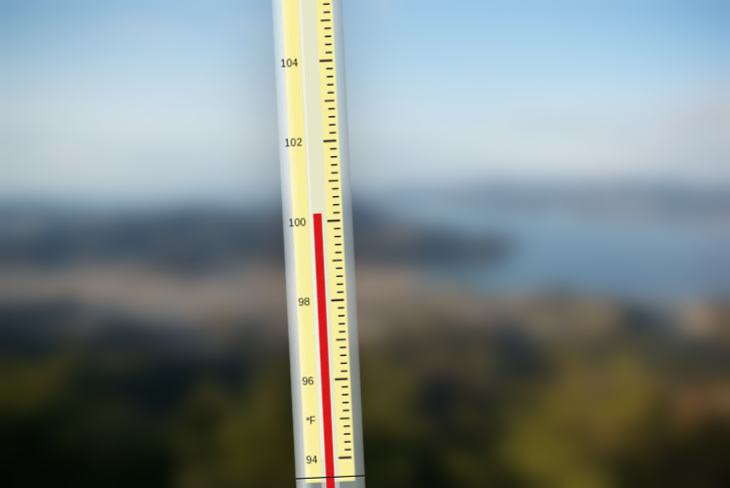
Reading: 100.2; °F
